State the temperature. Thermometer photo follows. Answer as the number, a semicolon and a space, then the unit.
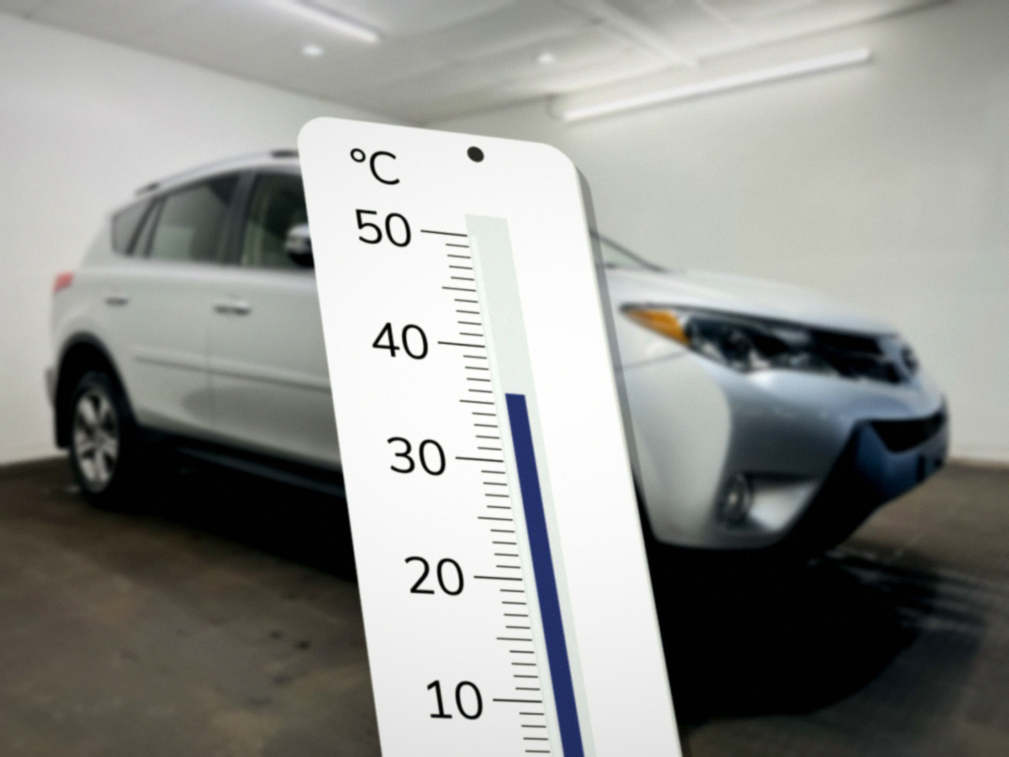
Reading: 36; °C
